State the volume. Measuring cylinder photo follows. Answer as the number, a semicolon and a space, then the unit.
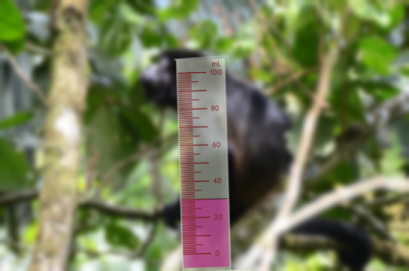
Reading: 30; mL
